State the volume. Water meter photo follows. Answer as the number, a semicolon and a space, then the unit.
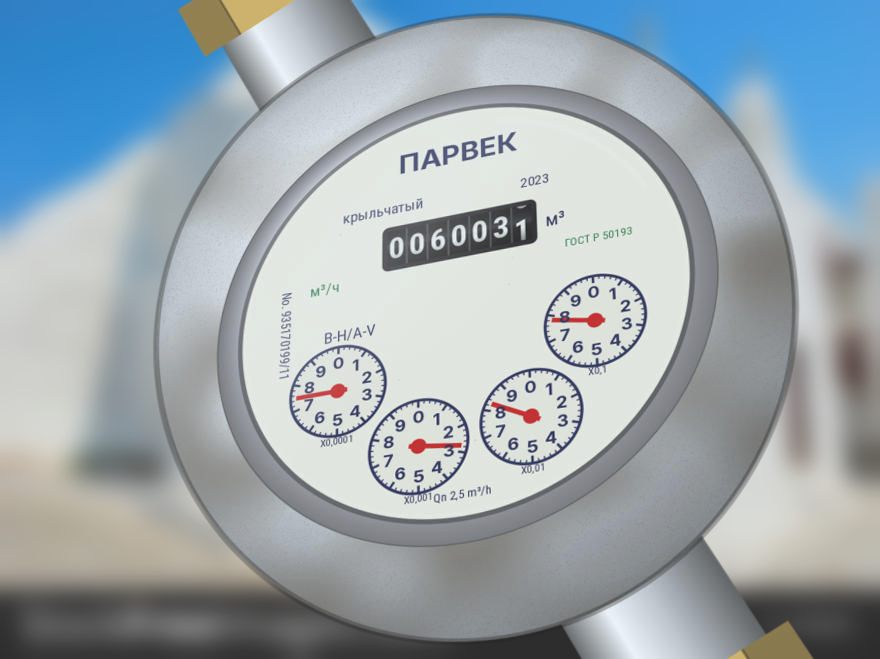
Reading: 60030.7827; m³
